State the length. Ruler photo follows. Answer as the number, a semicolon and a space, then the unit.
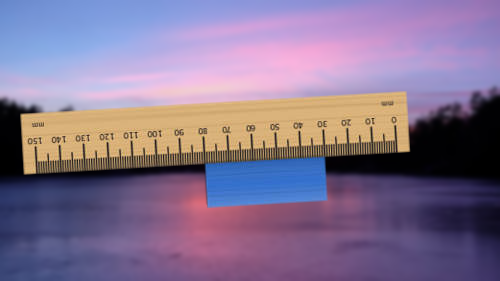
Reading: 50; mm
